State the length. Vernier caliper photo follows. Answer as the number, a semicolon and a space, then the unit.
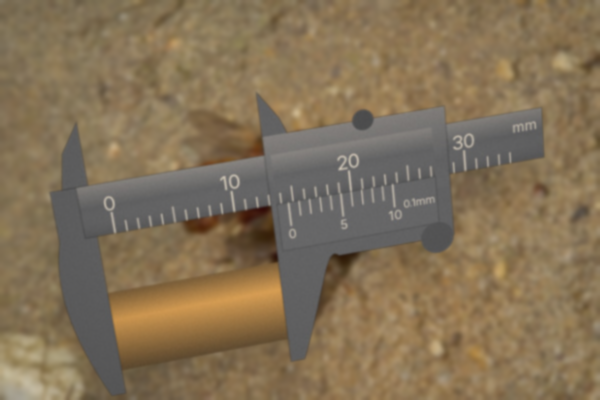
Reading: 14.6; mm
